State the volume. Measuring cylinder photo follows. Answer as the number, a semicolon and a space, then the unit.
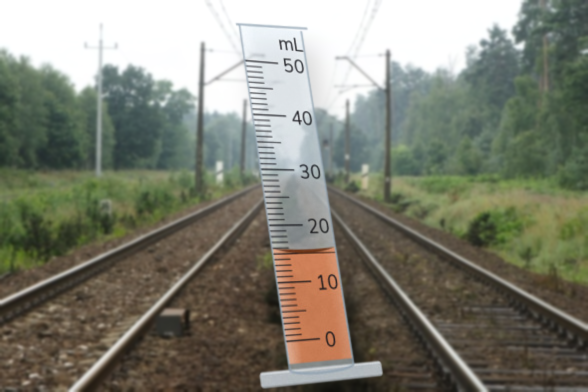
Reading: 15; mL
